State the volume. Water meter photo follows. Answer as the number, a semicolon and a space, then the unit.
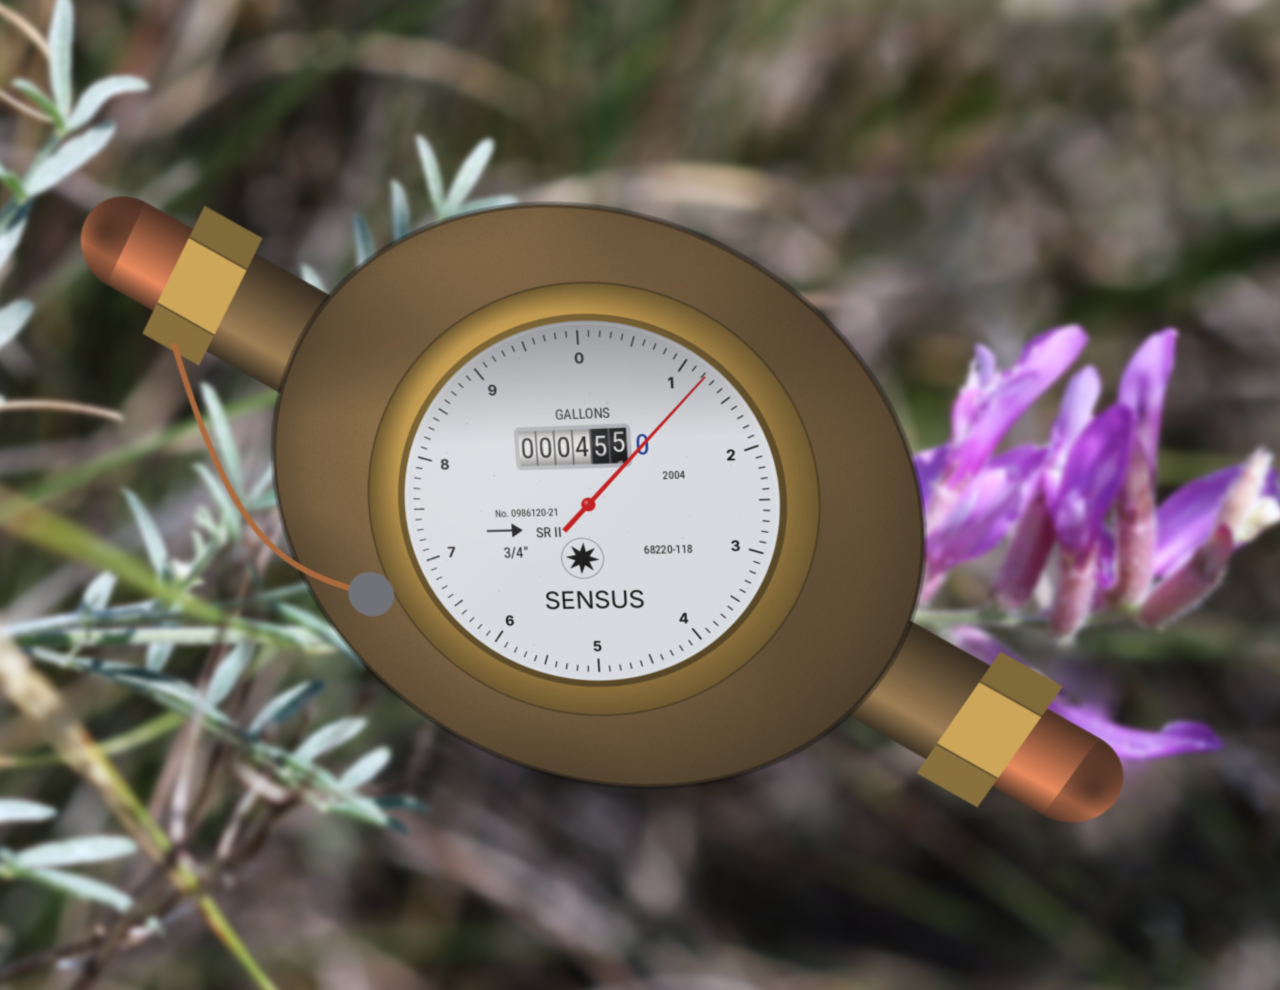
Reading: 4551.2; gal
